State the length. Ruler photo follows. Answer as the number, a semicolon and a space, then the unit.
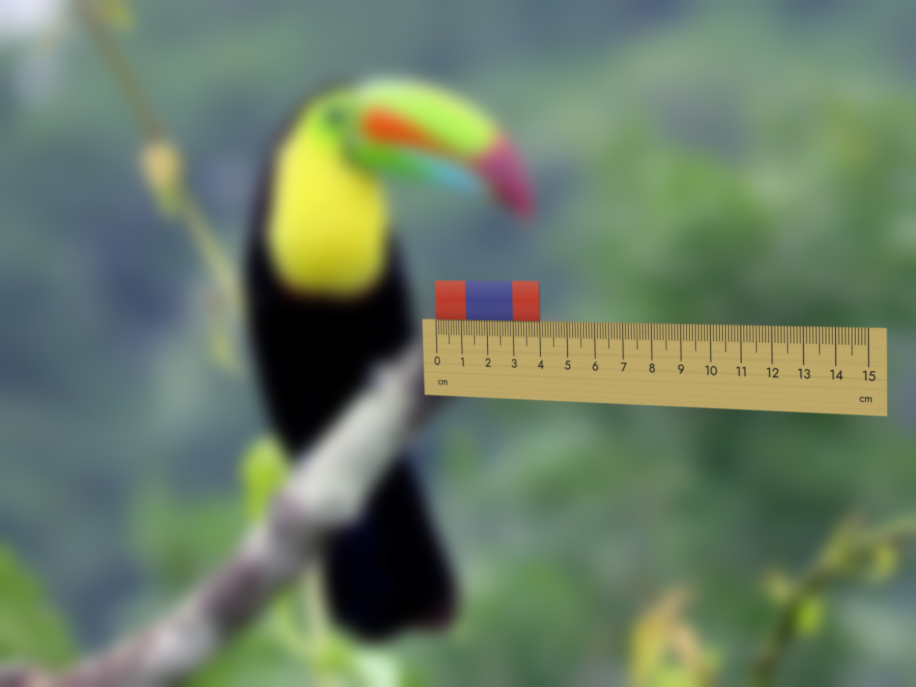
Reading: 4; cm
